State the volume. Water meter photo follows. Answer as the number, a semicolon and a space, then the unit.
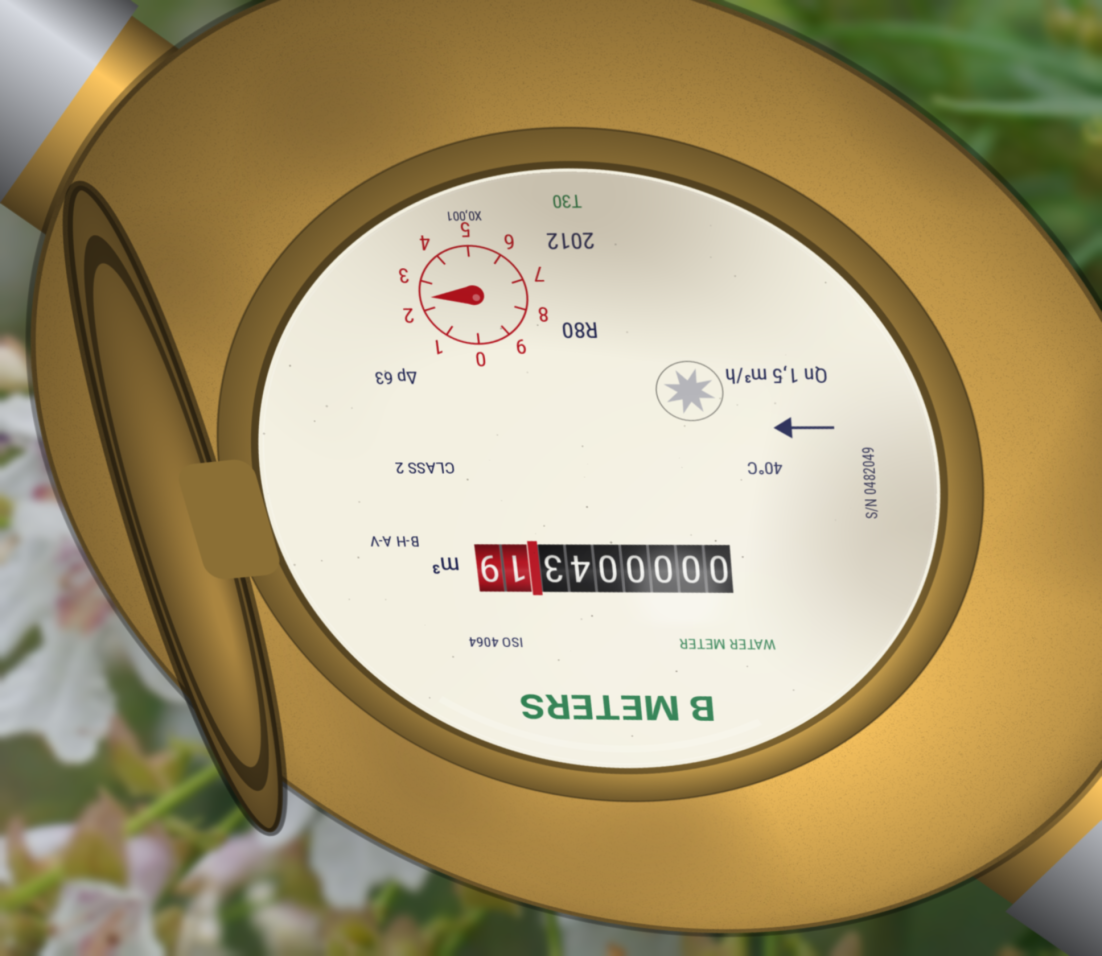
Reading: 43.192; m³
